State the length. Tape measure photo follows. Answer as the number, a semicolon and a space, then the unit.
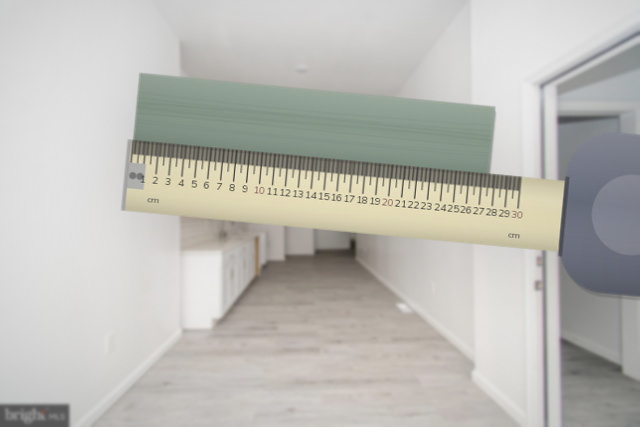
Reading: 27.5; cm
